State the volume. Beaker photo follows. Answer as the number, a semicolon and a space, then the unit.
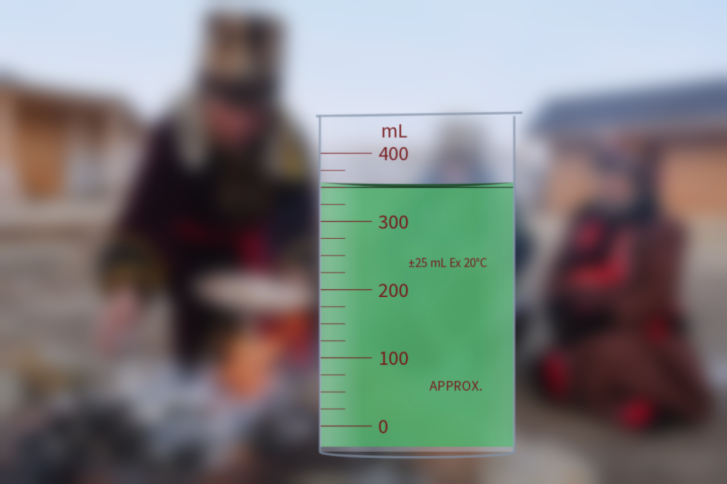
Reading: 350; mL
